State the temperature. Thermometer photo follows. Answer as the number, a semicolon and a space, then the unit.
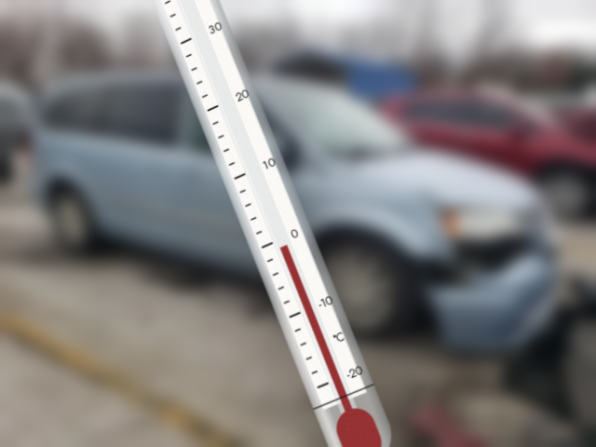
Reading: -1; °C
